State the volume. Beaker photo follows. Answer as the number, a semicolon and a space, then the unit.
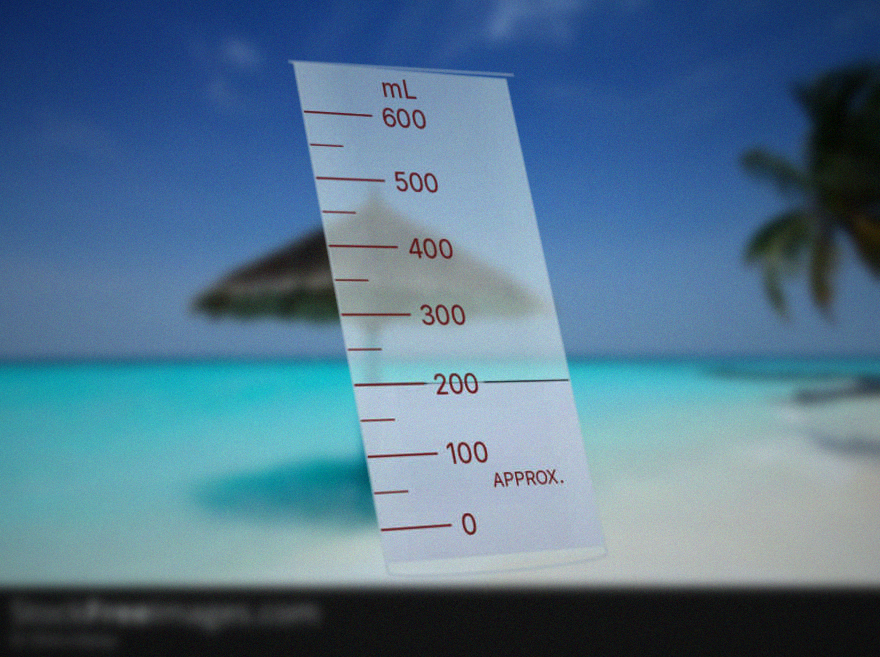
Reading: 200; mL
